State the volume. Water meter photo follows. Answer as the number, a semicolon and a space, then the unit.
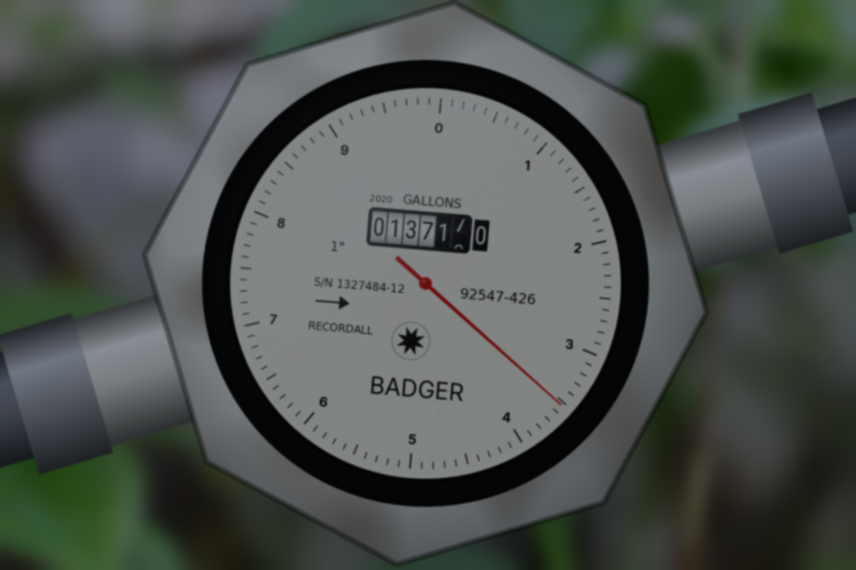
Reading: 137173.5; gal
